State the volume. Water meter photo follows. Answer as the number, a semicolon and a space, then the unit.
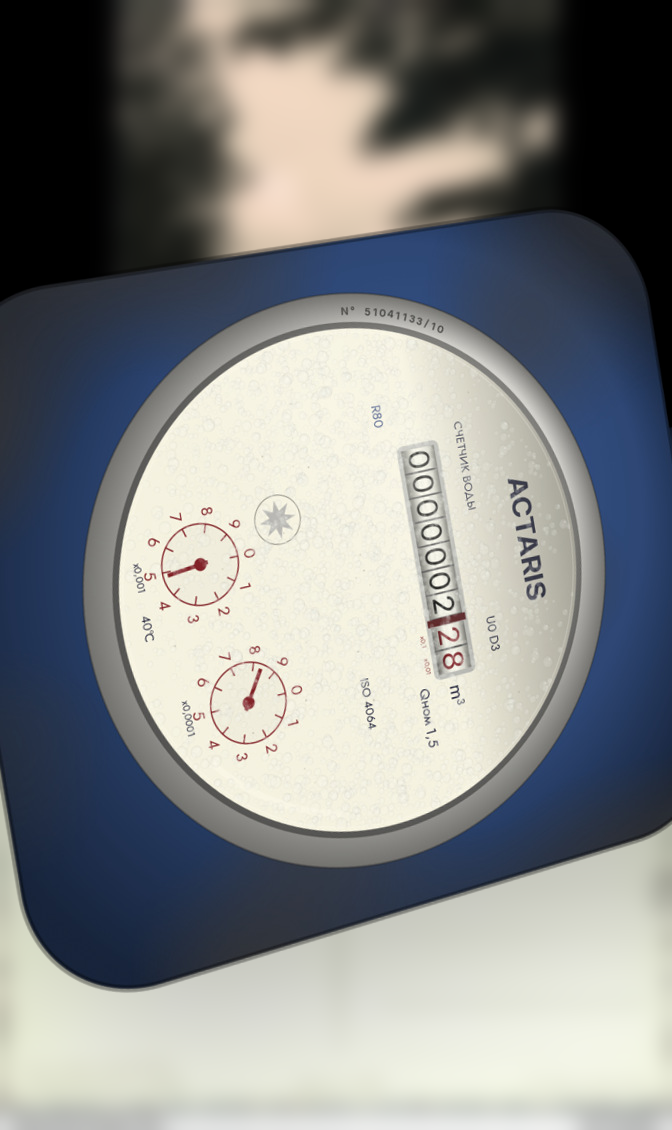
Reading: 2.2848; m³
